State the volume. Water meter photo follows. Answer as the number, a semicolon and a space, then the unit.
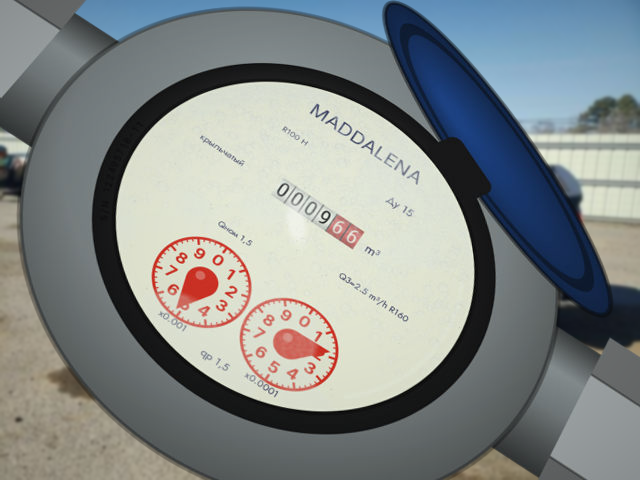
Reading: 9.6651; m³
